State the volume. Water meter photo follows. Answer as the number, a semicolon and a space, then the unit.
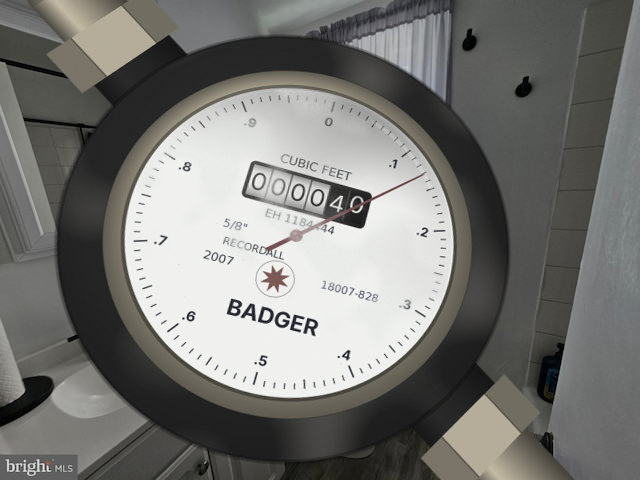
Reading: 40.13; ft³
